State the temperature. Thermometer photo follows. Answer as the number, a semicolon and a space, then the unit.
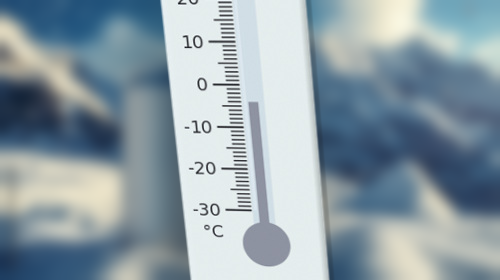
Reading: -4; °C
